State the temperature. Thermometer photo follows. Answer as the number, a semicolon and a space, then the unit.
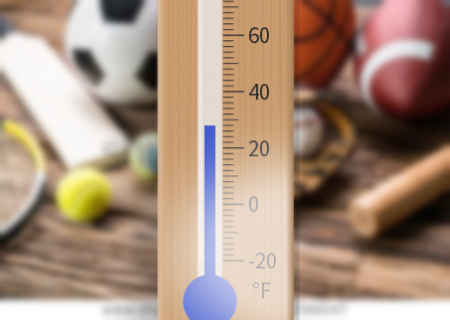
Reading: 28; °F
